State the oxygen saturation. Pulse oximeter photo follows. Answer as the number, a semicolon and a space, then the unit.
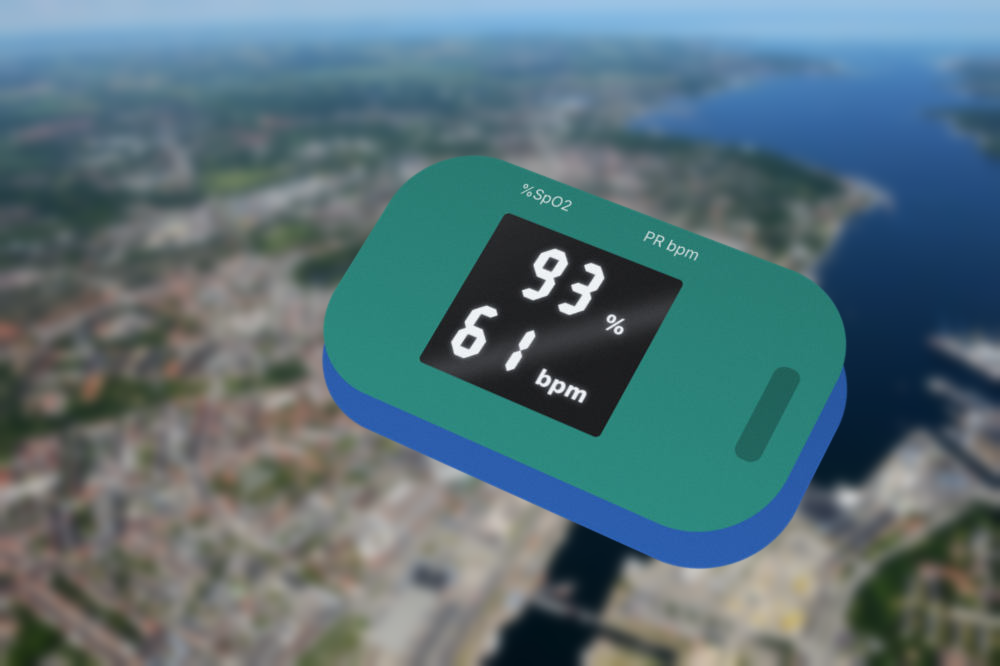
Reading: 93; %
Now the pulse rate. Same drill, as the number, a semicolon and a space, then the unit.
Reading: 61; bpm
